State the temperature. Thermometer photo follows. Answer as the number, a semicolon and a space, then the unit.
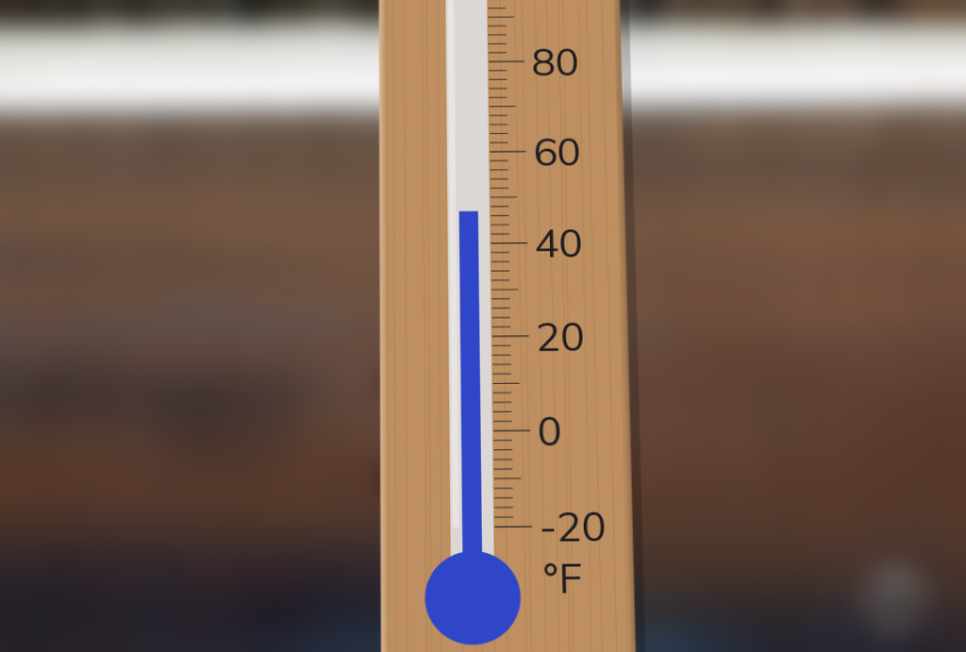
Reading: 47; °F
